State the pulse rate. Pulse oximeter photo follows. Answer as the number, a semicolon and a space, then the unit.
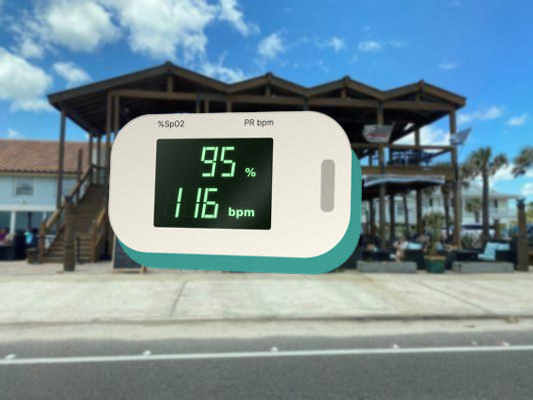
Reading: 116; bpm
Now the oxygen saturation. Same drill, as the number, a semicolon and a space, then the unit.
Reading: 95; %
